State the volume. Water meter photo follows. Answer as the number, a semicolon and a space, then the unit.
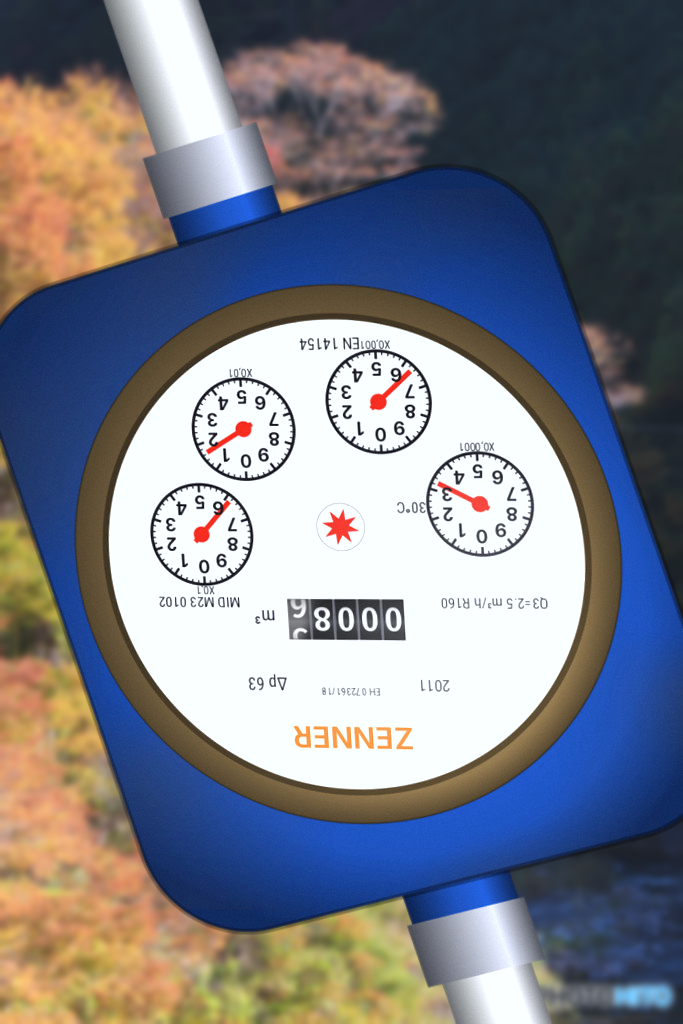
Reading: 85.6163; m³
